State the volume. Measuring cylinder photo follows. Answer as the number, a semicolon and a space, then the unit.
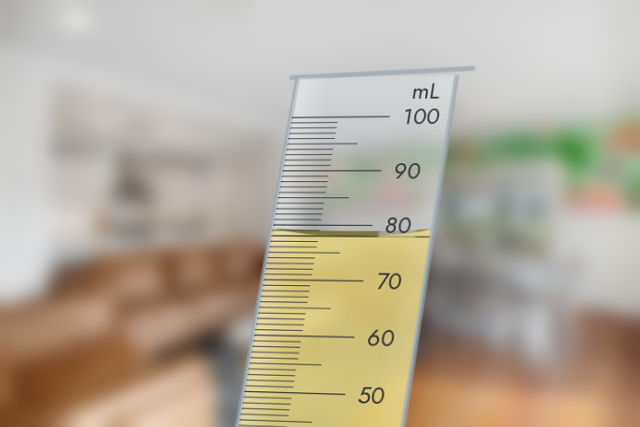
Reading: 78; mL
